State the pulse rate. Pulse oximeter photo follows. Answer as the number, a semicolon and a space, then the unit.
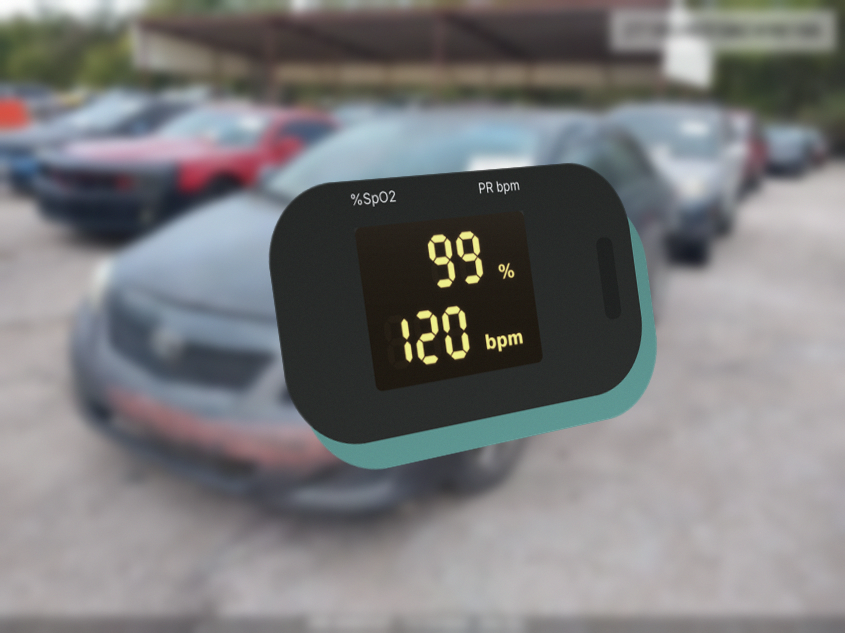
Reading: 120; bpm
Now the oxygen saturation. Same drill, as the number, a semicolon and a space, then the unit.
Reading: 99; %
